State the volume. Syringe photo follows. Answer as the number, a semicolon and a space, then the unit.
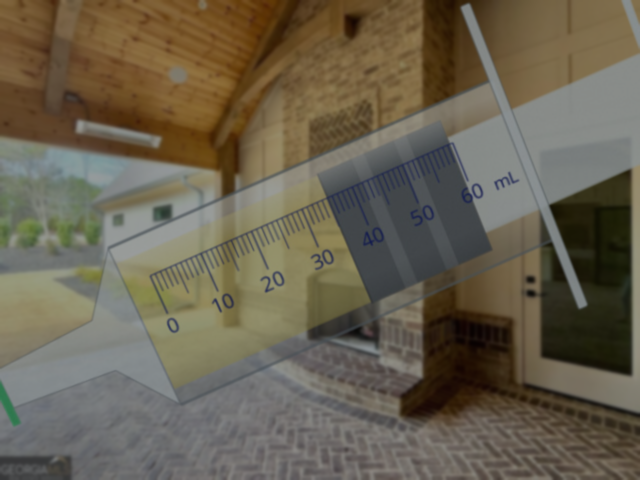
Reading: 35; mL
